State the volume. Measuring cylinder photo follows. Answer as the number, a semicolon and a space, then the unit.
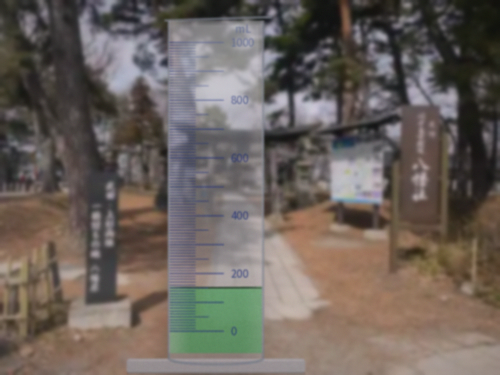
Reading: 150; mL
